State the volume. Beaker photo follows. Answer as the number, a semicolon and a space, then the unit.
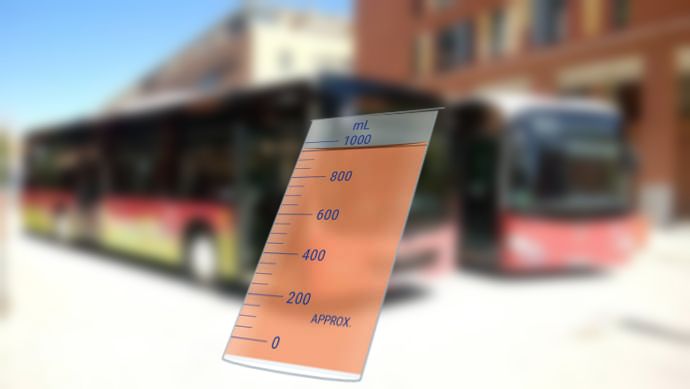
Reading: 950; mL
